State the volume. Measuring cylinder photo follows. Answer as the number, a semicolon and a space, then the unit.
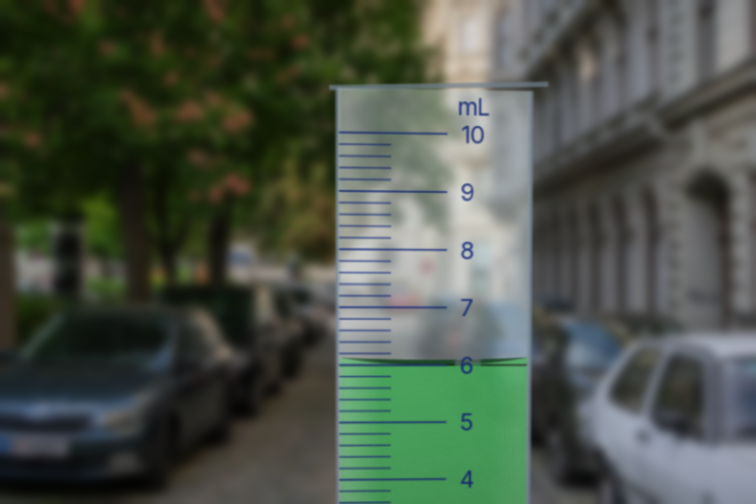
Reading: 6; mL
